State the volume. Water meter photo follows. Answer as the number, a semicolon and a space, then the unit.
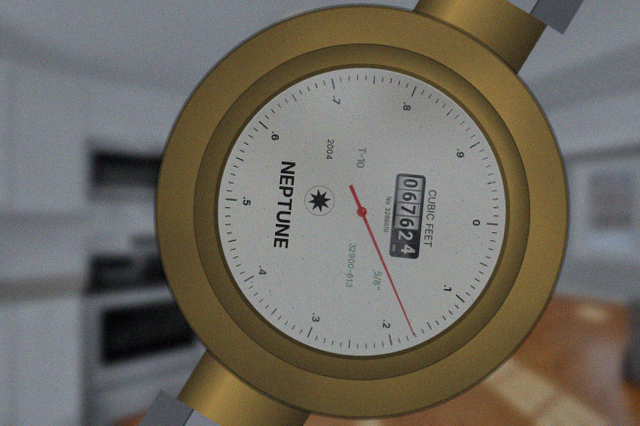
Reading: 67624.17; ft³
